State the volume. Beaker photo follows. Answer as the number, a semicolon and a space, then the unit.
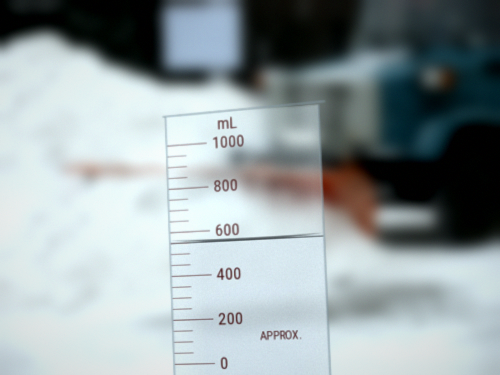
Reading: 550; mL
